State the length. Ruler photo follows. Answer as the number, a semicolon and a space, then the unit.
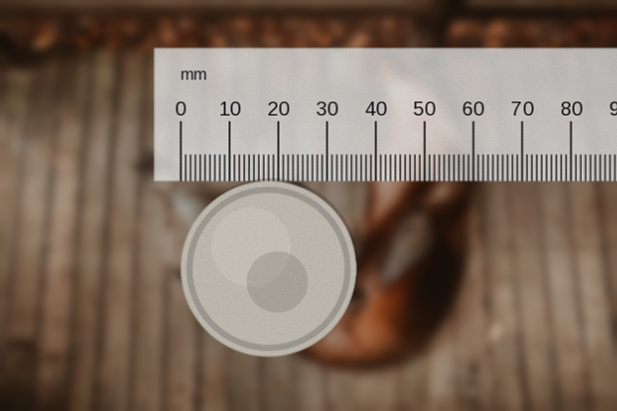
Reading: 36; mm
